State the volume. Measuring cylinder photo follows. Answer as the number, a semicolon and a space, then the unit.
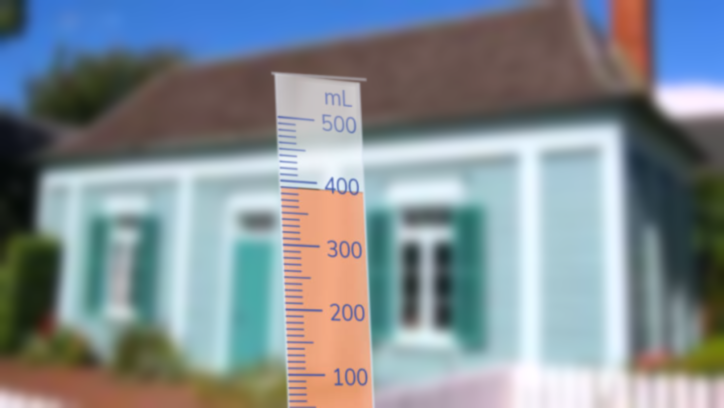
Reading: 390; mL
